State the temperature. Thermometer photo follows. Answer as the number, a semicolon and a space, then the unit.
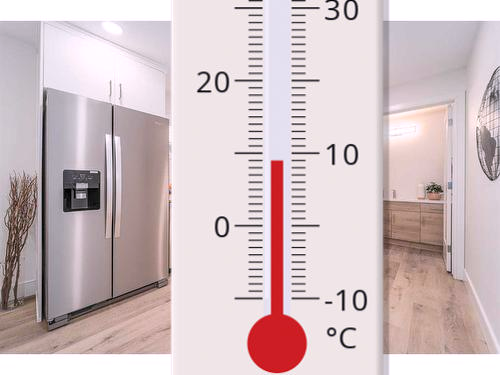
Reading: 9; °C
